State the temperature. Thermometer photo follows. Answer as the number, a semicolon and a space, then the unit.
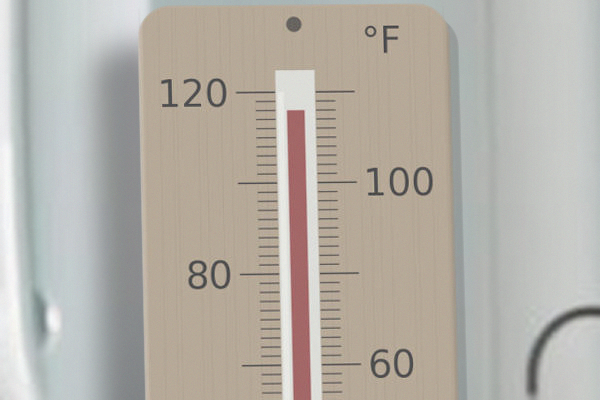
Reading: 116; °F
